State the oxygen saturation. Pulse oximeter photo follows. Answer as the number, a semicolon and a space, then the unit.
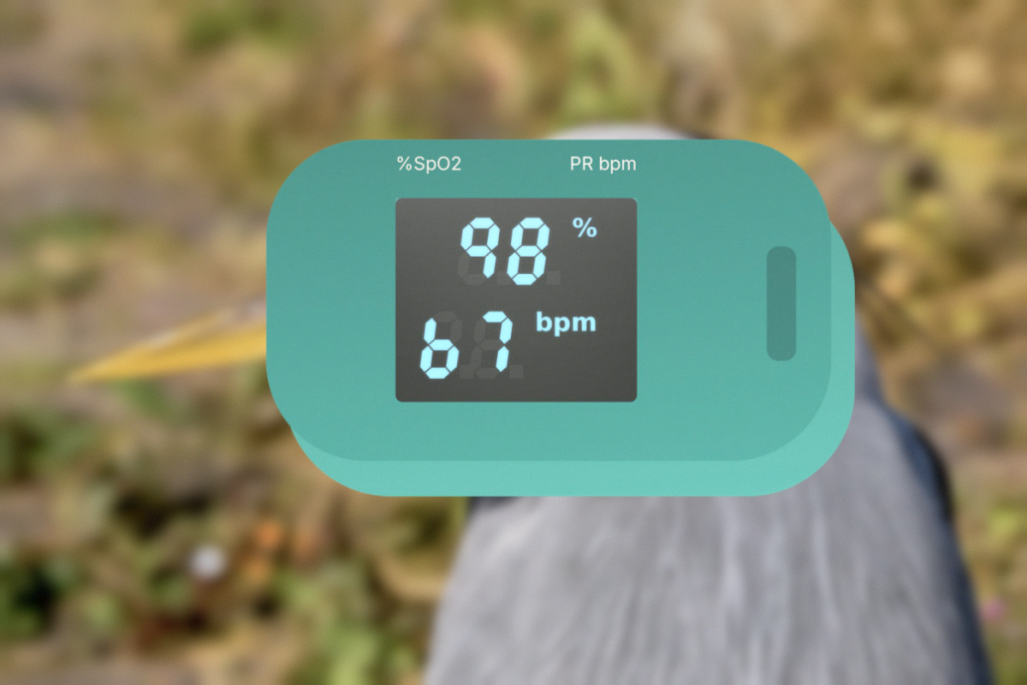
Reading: 98; %
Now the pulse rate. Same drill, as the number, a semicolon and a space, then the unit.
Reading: 67; bpm
